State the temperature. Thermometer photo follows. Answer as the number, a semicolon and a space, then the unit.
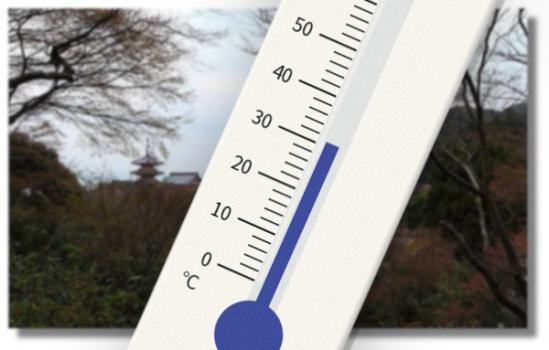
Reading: 31; °C
